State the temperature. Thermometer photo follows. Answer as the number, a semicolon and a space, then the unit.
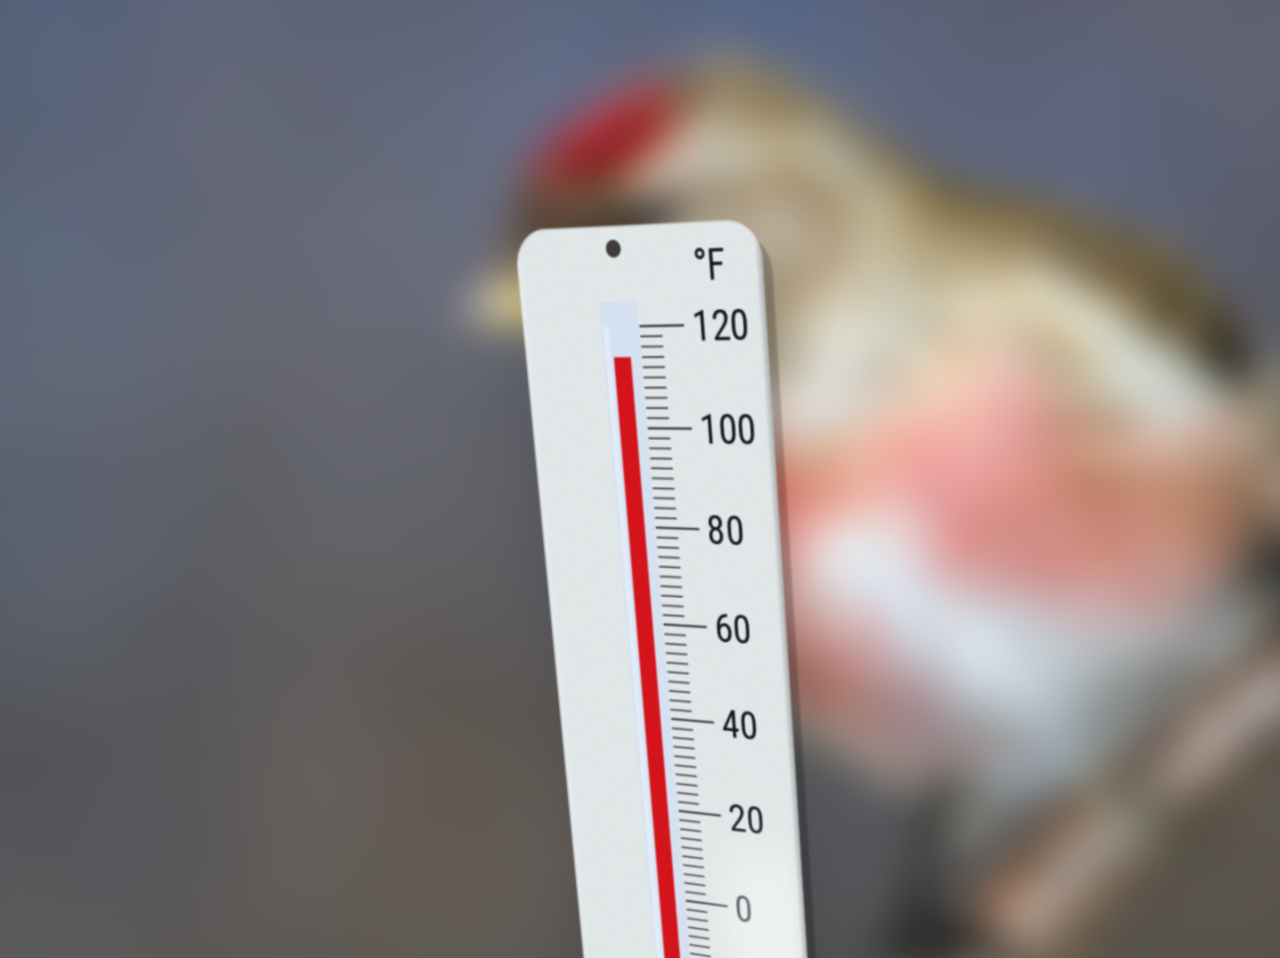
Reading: 114; °F
